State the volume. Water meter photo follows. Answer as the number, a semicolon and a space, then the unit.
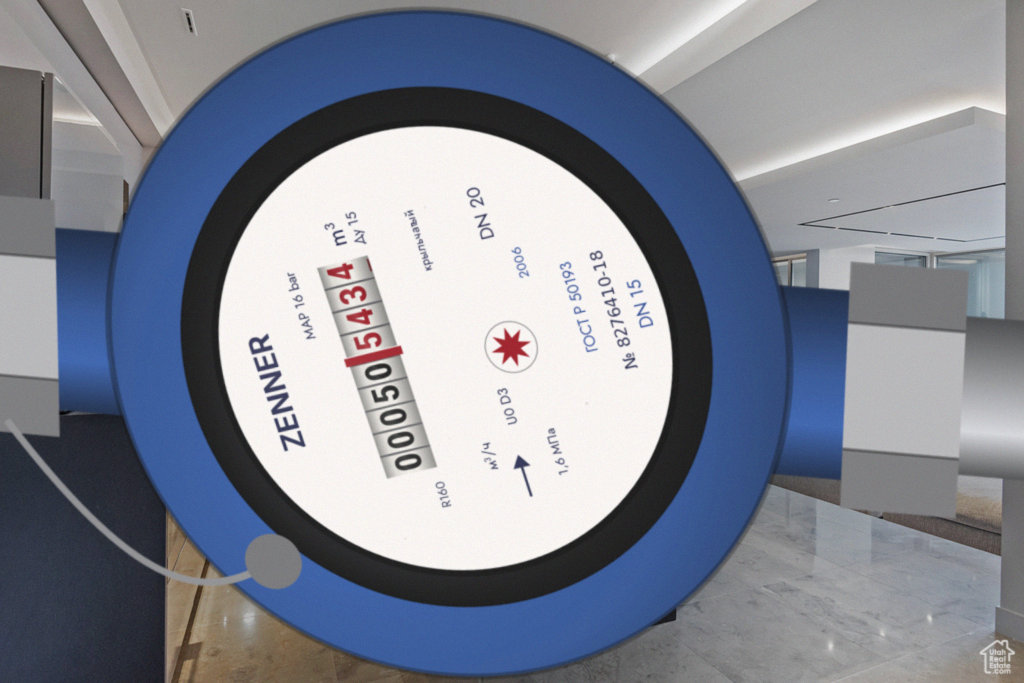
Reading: 50.5434; m³
